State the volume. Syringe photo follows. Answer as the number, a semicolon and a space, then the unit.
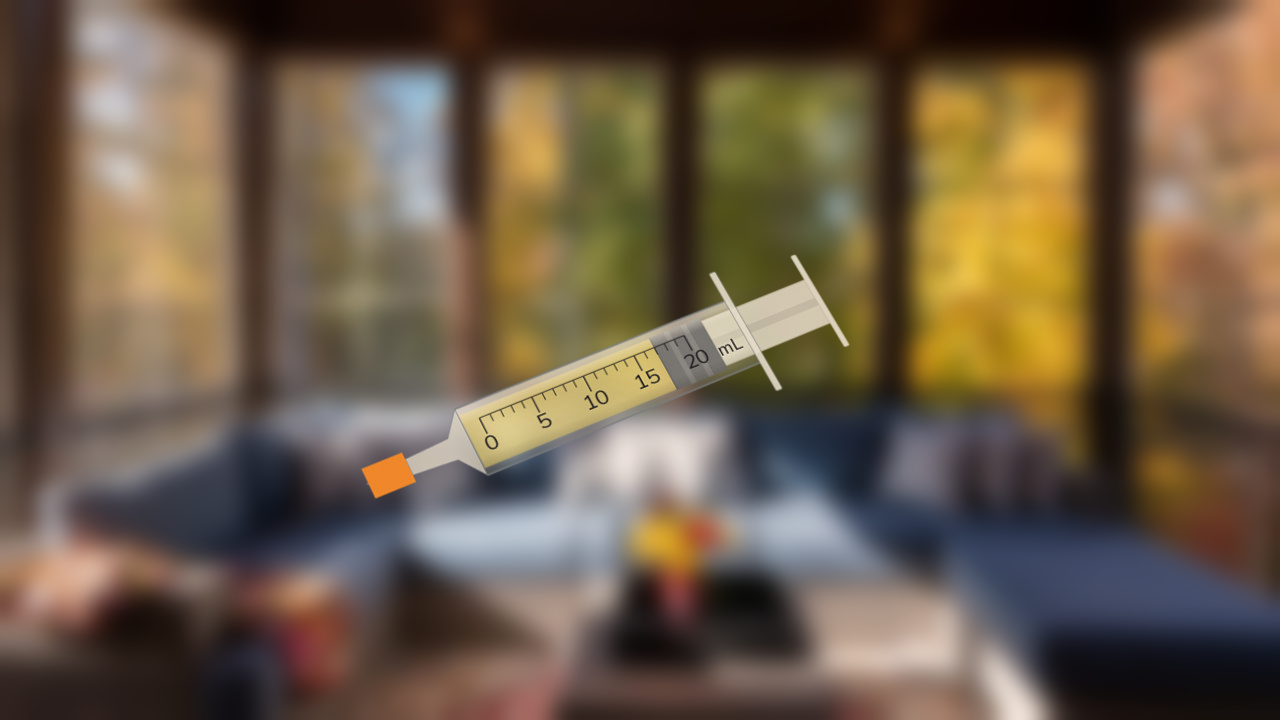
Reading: 17; mL
